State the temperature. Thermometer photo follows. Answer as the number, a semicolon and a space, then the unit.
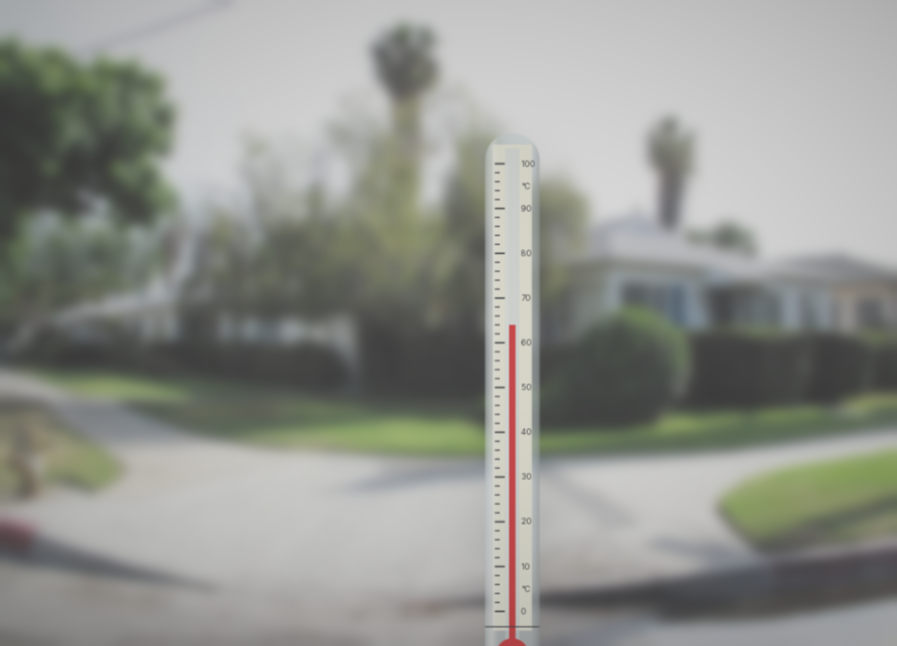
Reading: 64; °C
